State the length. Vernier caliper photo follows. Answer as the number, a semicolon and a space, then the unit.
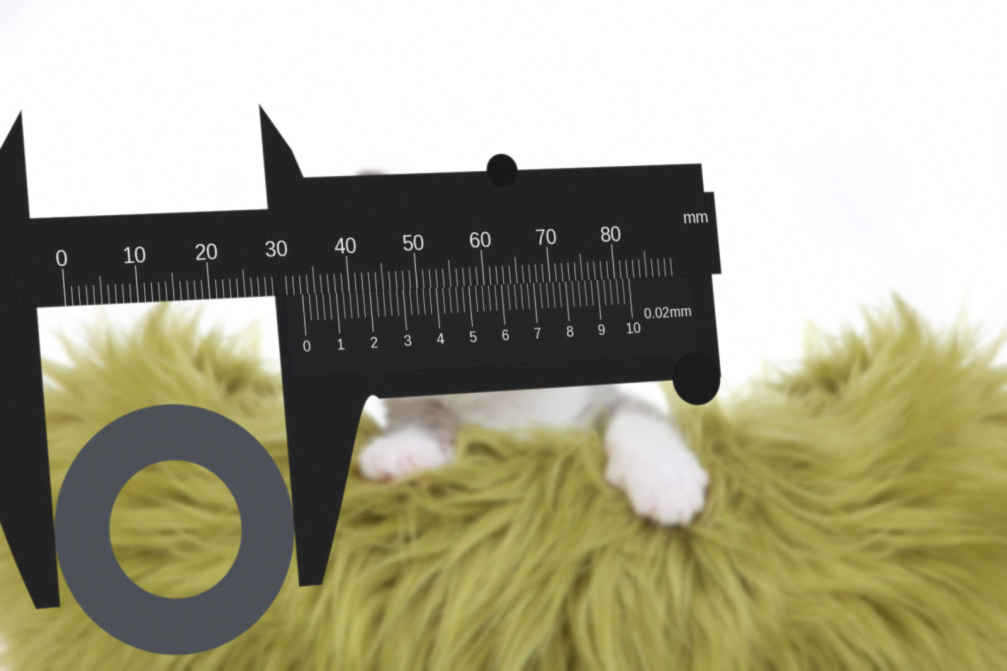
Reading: 33.2; mm
